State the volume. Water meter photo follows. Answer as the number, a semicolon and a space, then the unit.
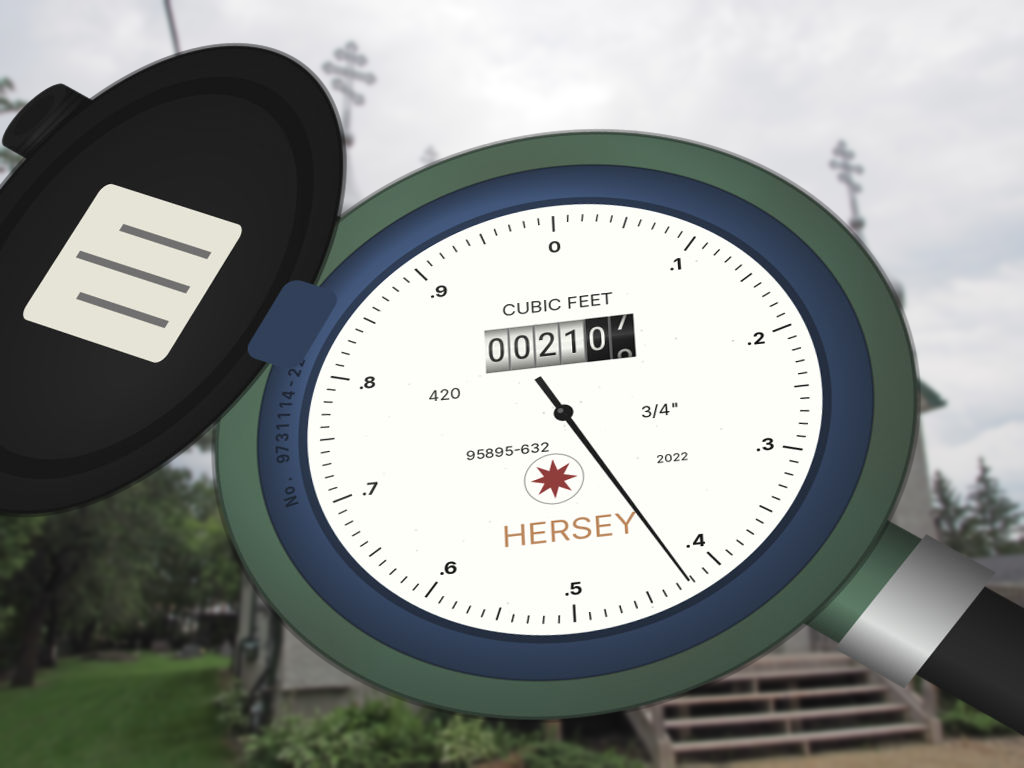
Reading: 2107.42; ft³
